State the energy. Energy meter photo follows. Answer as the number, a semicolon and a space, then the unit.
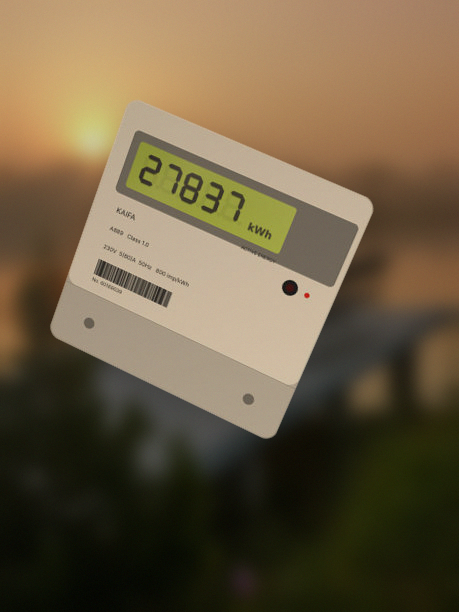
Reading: 27837; kWh
